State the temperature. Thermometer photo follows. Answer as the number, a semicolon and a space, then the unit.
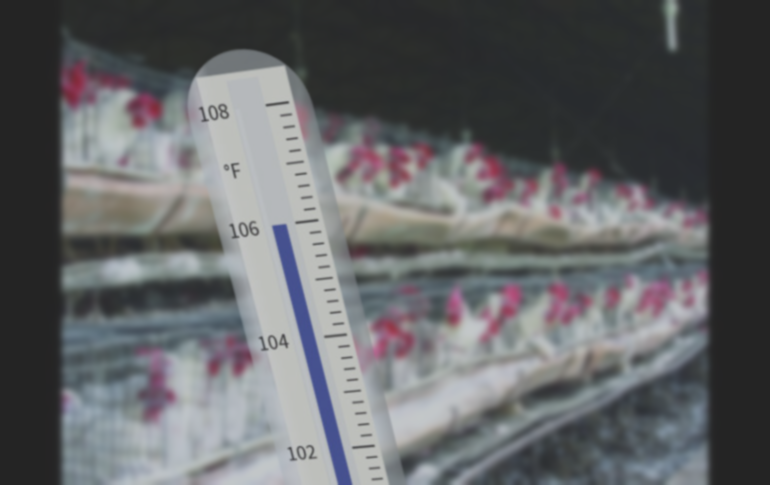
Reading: 106; °F
